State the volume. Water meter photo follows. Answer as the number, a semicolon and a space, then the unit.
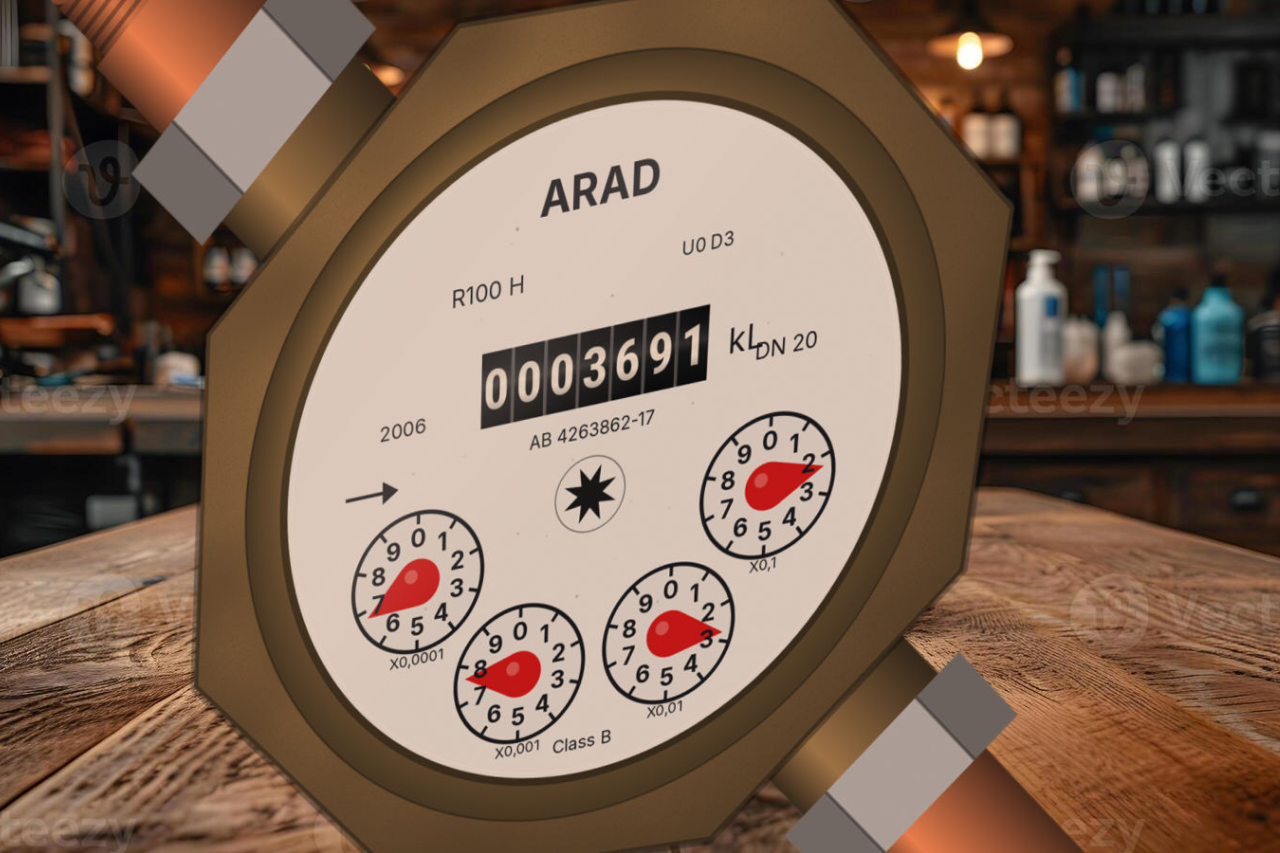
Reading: 3691.2276; kL
